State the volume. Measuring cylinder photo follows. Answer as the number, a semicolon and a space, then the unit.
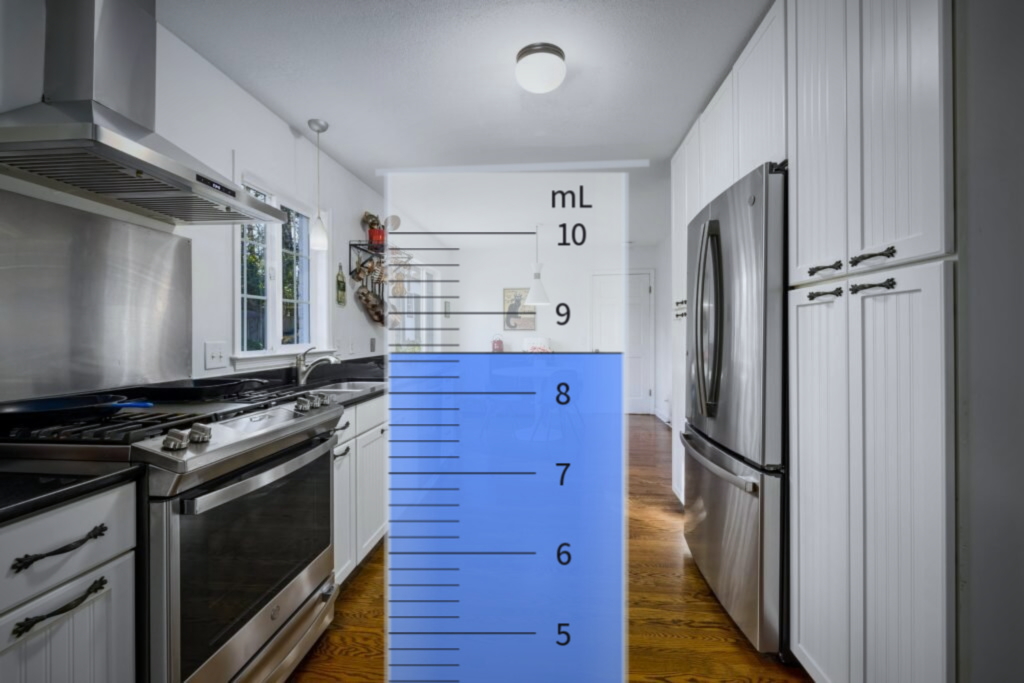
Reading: 8.5; mL
